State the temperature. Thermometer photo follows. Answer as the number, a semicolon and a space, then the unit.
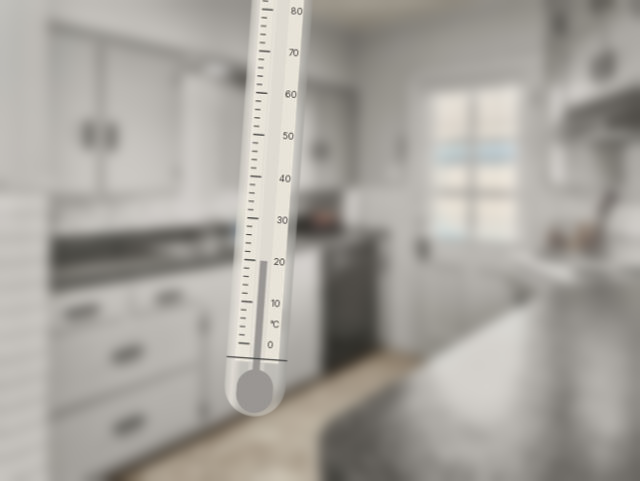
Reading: 20; °C
